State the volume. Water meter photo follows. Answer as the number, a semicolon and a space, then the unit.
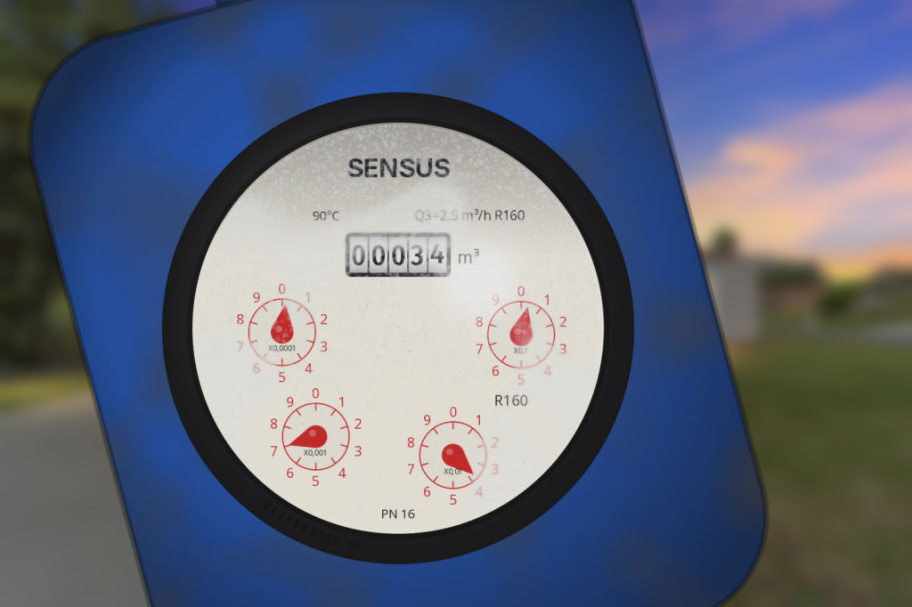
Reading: 34.0370; m³
